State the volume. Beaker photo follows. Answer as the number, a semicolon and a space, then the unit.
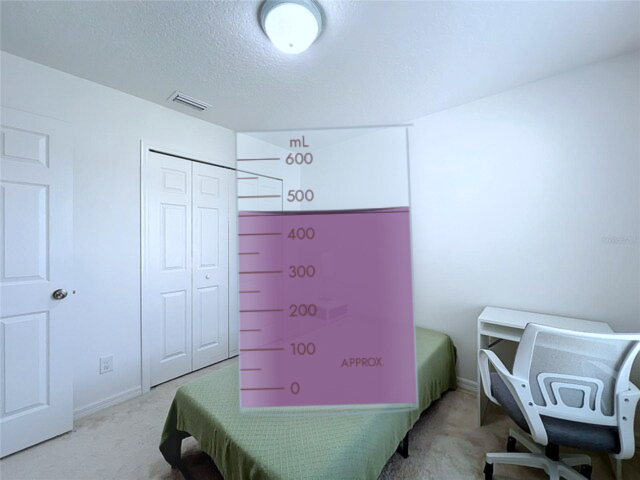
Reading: 450; mL
